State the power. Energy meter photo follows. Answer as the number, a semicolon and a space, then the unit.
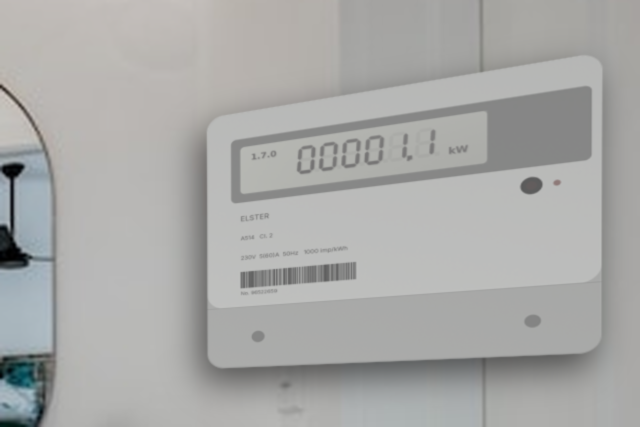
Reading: 1.1; kW
